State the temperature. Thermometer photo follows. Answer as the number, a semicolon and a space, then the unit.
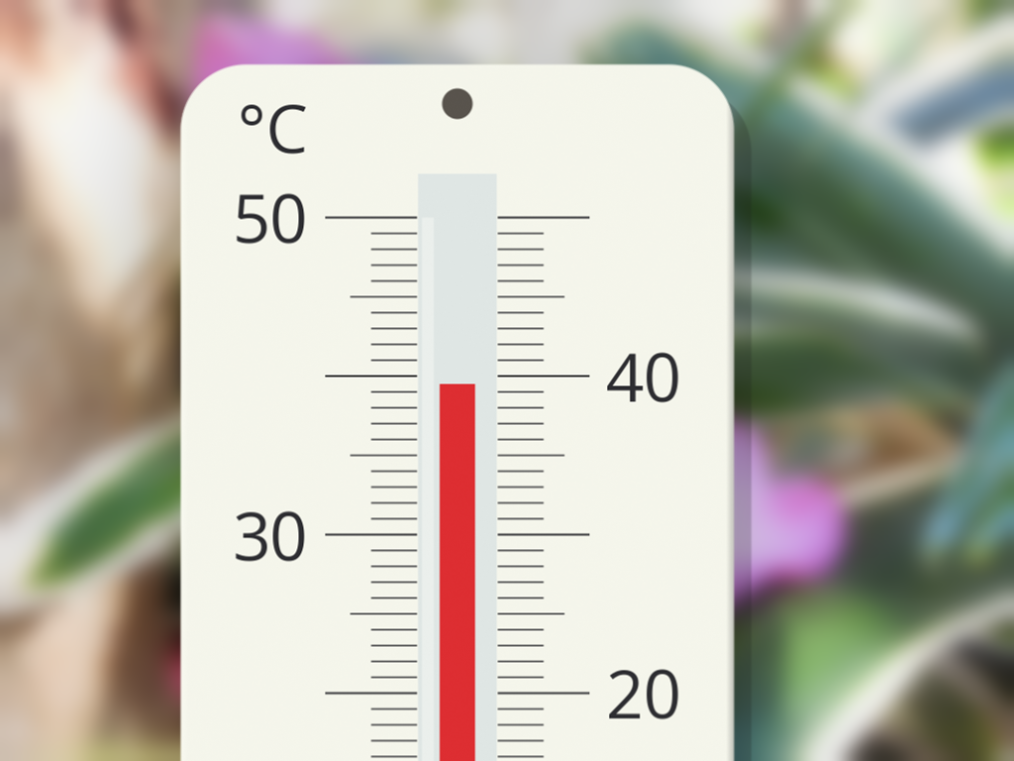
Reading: 39.5; °C
